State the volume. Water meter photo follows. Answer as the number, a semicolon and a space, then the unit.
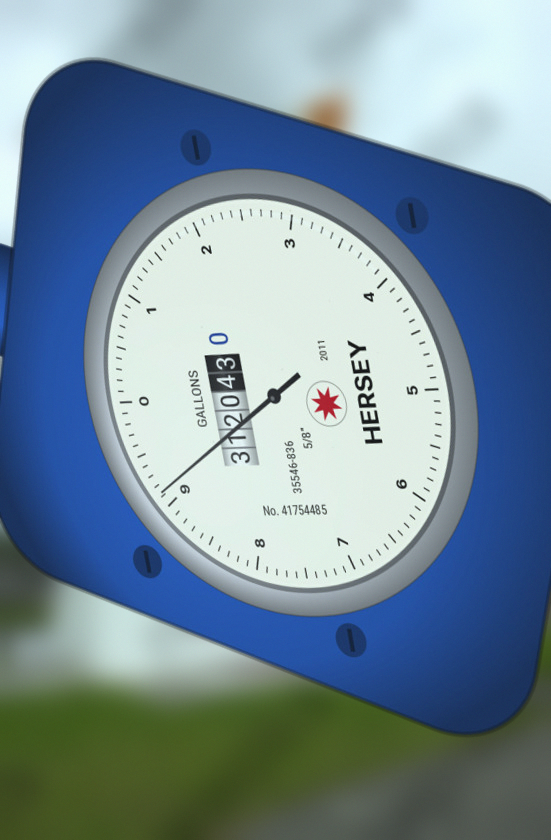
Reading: 3120429.1; gal
